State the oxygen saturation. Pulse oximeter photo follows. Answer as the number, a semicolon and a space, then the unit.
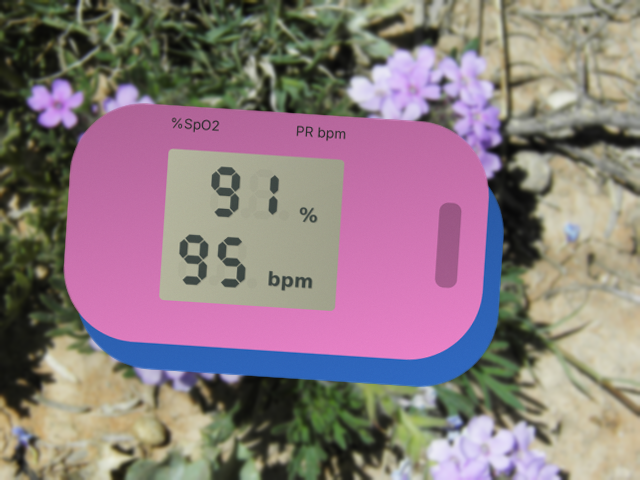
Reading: 91; %
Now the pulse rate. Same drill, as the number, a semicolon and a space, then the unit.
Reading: 95; bpm
